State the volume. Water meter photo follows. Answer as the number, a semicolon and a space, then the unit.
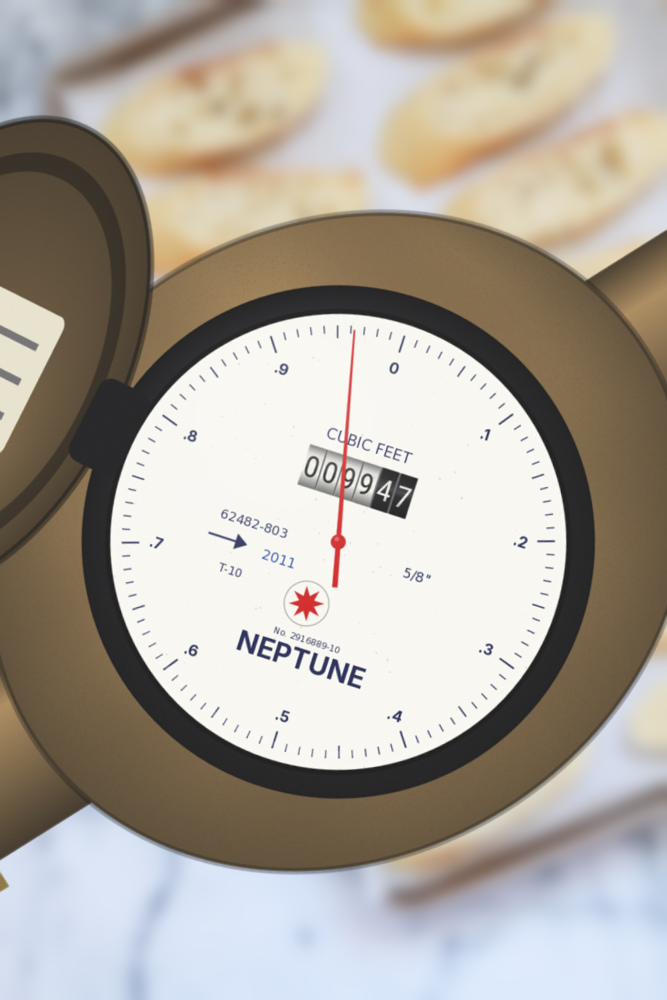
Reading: 9946.96; ft³
